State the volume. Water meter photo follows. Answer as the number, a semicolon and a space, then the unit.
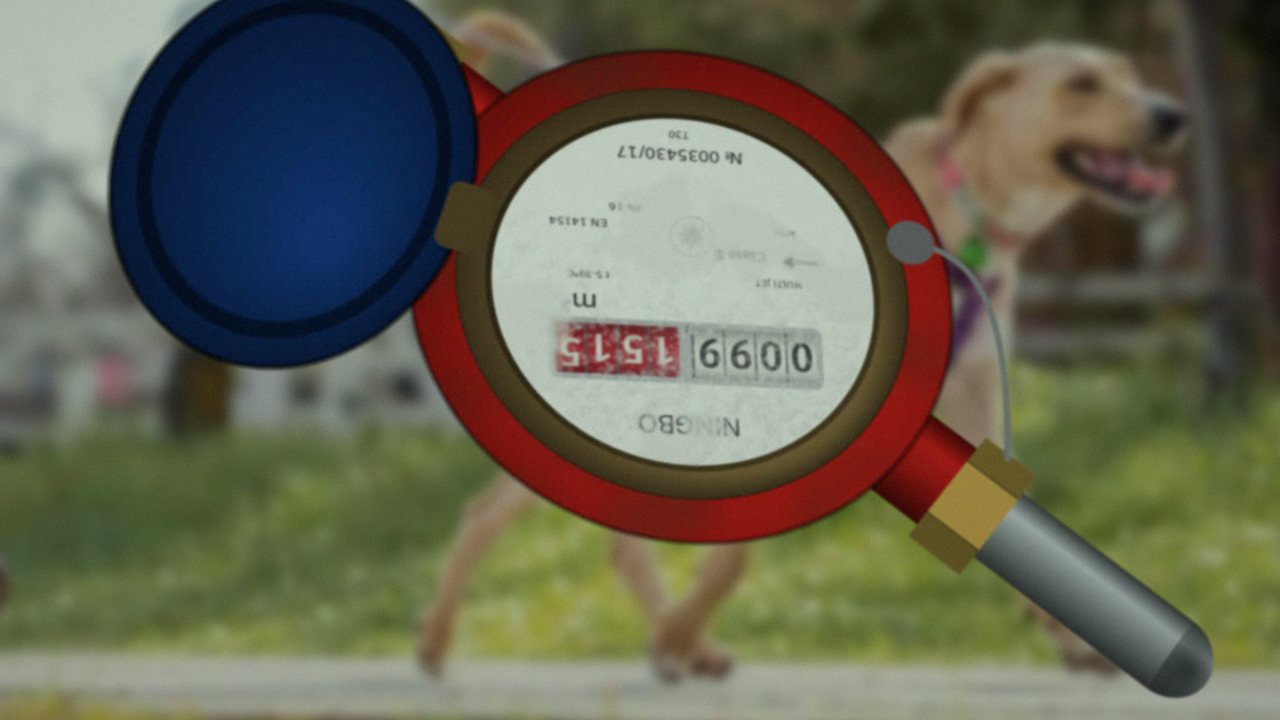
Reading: 99.1515; m³
